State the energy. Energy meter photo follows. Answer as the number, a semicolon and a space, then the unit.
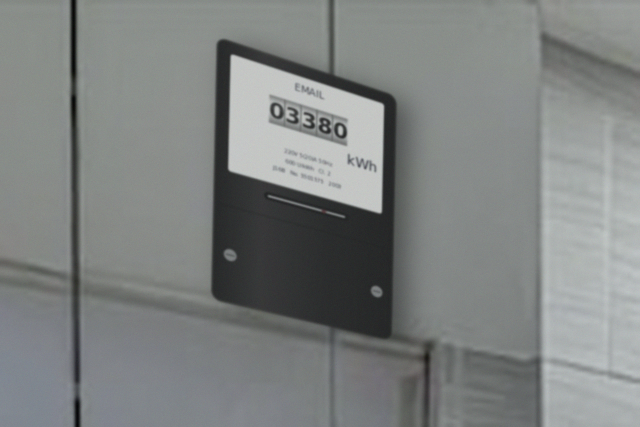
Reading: 3380; kWh
